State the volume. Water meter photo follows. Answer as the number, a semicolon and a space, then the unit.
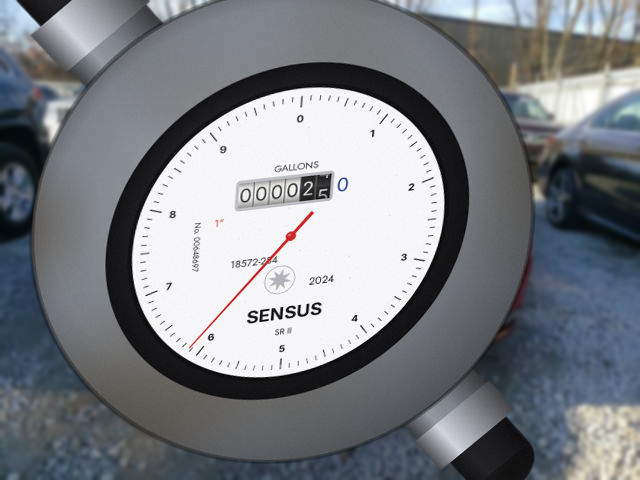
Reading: 246.1; gal
